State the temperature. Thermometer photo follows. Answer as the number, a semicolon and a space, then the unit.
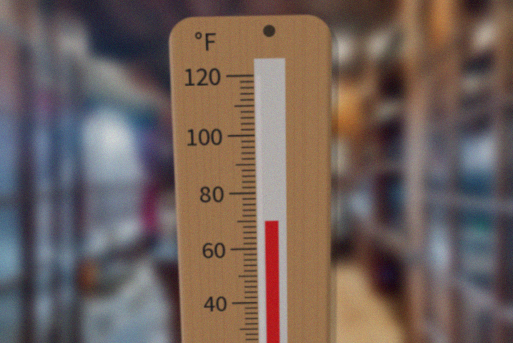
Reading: 70; °F
